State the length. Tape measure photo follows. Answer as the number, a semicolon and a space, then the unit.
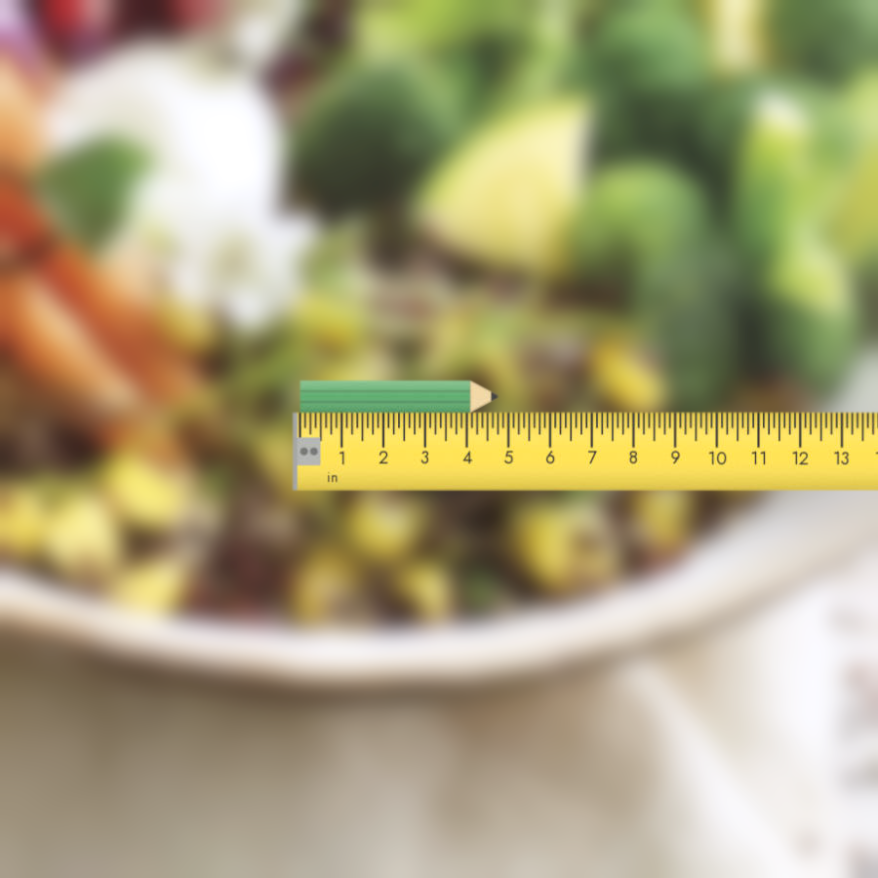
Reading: 4.75; in
